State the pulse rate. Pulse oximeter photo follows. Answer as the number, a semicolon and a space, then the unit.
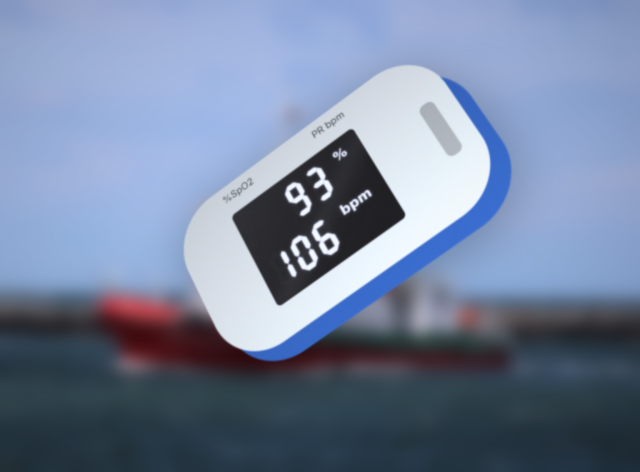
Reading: 106; bpm
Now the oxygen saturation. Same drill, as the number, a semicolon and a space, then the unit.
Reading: 93; %
